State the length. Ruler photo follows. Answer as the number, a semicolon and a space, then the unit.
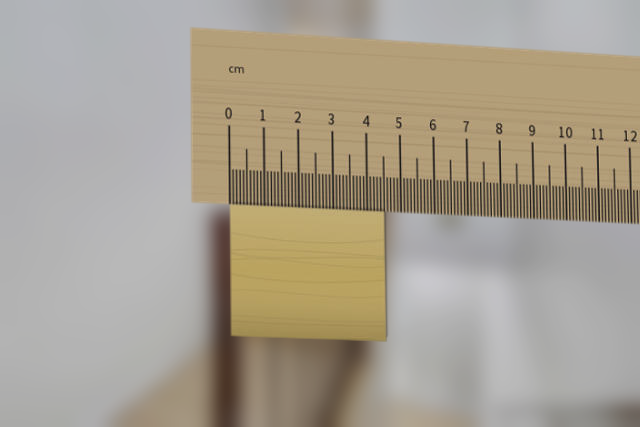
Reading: 4.5; cm
